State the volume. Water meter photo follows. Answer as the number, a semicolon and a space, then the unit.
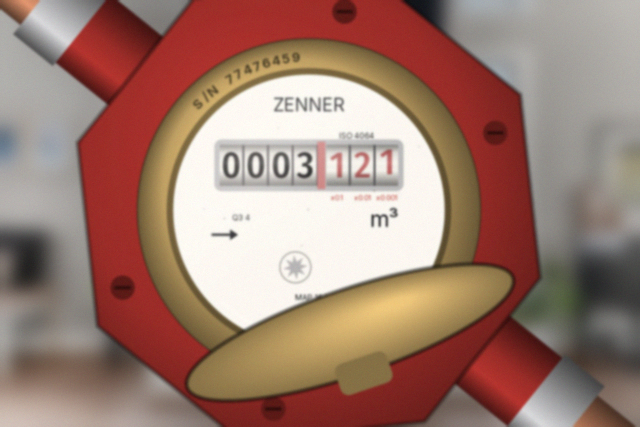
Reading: 3.121; m³
